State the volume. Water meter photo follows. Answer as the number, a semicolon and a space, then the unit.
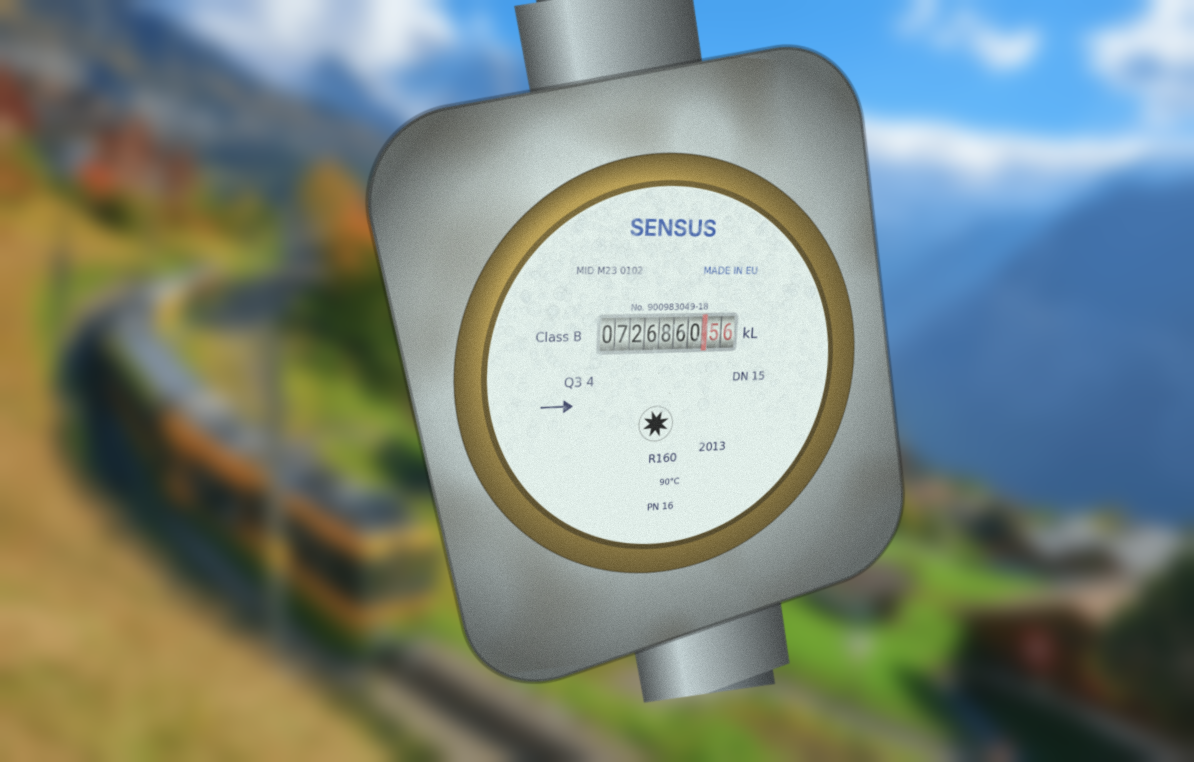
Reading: 726860.56; kL
